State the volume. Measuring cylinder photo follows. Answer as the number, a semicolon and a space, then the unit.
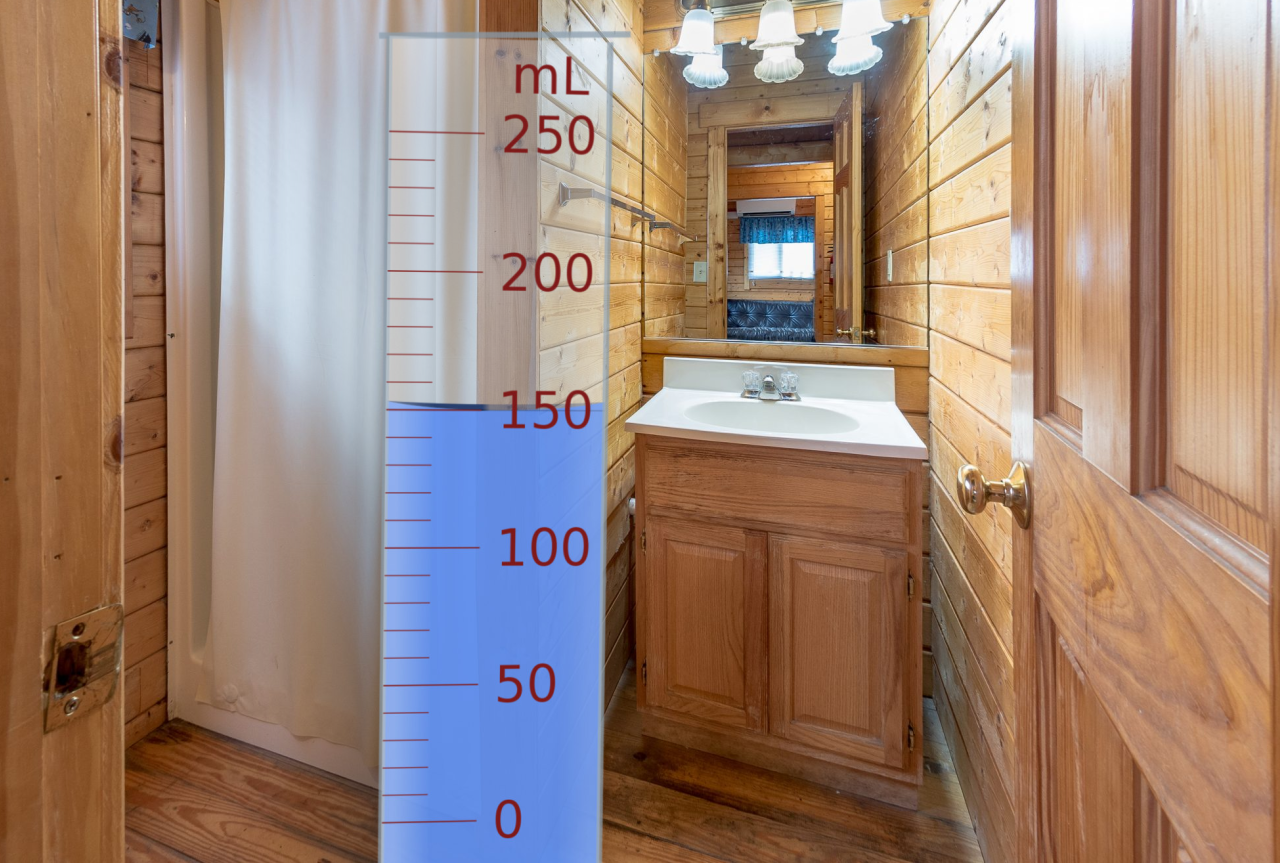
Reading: 150; mL
